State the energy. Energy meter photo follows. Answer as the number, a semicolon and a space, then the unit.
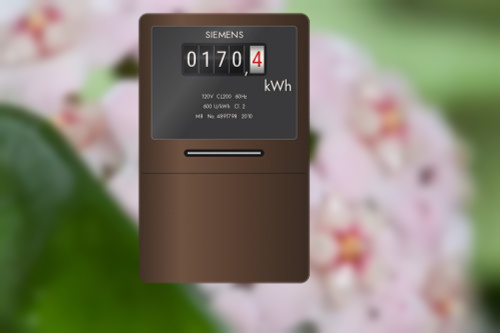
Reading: 170.4; kWh
